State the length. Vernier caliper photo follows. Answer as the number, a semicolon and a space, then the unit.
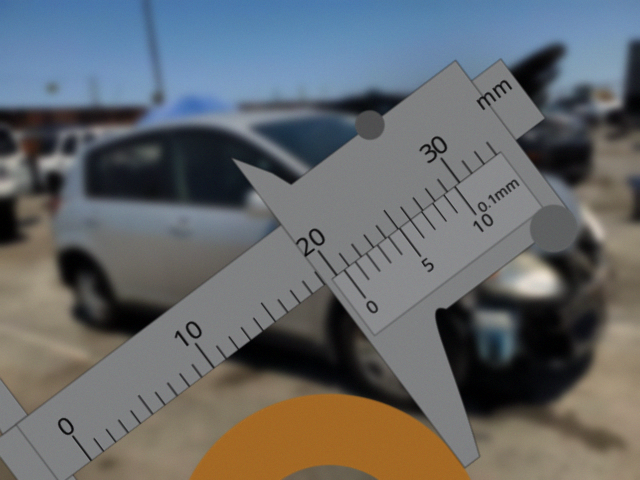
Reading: 20.6; mm
